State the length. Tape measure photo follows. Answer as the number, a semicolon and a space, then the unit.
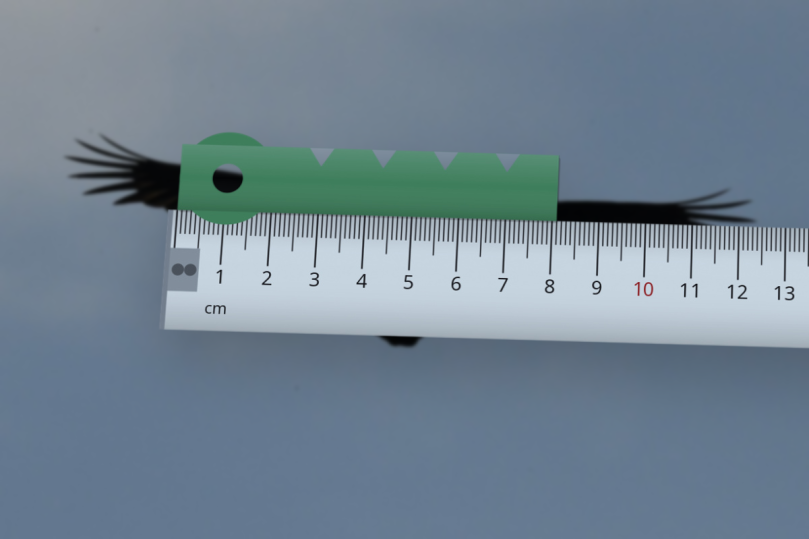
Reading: 8.1; cm
